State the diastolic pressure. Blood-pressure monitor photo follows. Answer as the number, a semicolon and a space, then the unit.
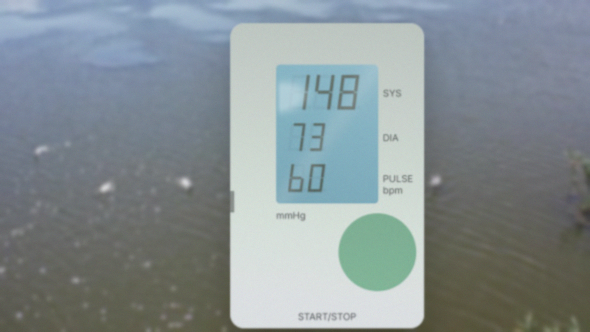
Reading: 73; mmHg
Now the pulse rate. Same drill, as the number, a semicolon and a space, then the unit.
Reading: 60; bpm
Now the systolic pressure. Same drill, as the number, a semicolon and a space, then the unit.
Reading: 148; mmHg
